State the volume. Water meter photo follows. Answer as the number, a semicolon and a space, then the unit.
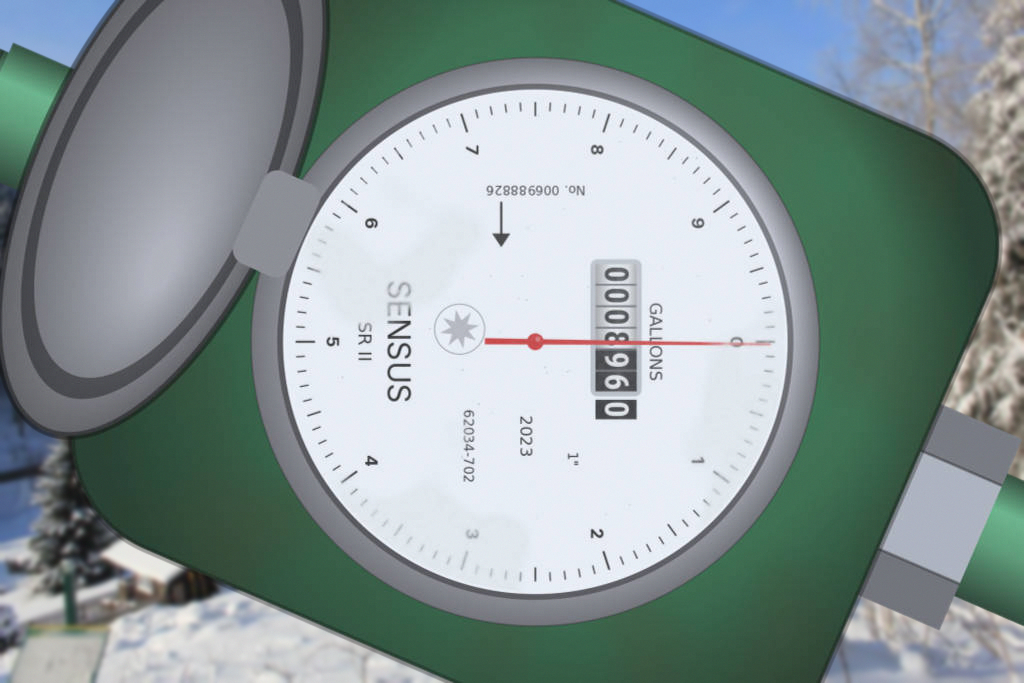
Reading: 8960.0; gal
